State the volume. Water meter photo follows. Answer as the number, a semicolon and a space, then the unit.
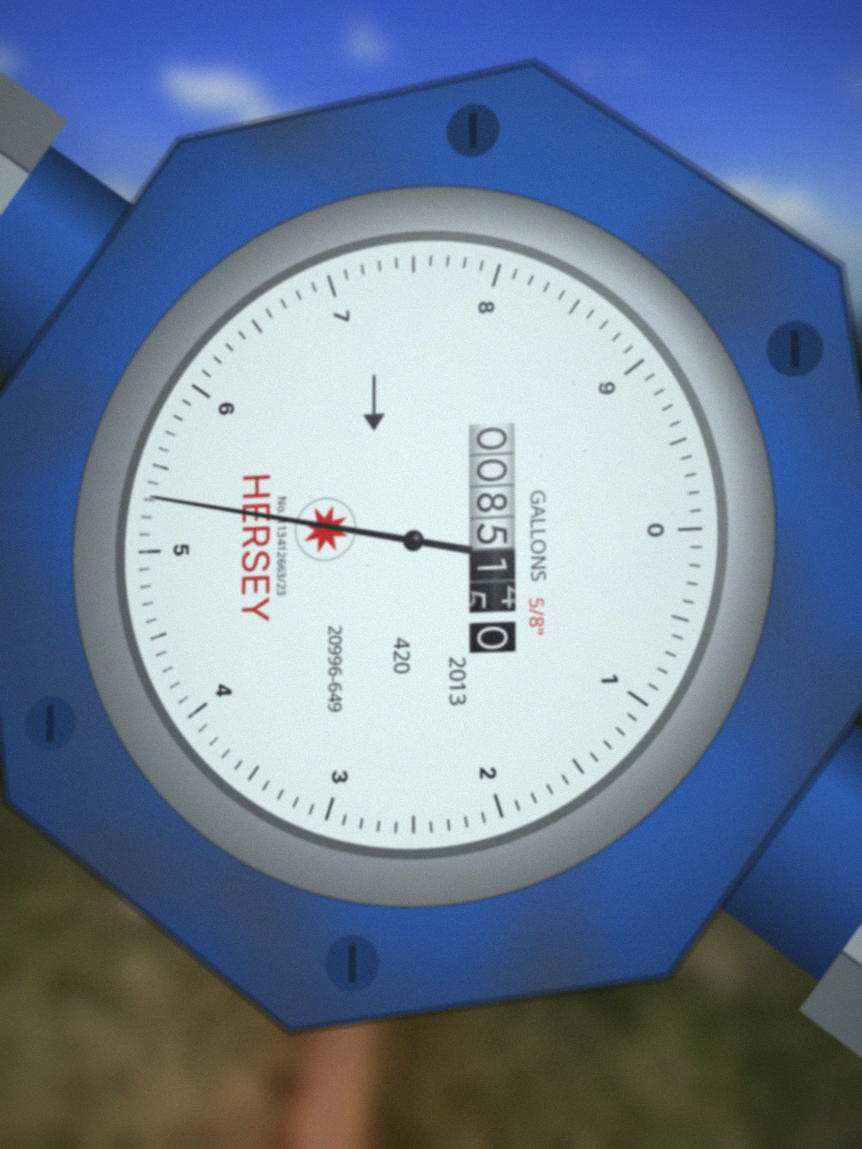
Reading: 85145.3; gal
